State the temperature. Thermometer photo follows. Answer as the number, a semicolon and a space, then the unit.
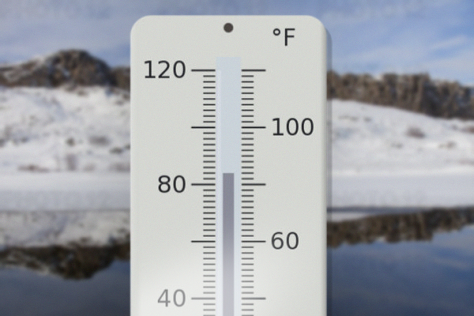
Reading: 84; °F
